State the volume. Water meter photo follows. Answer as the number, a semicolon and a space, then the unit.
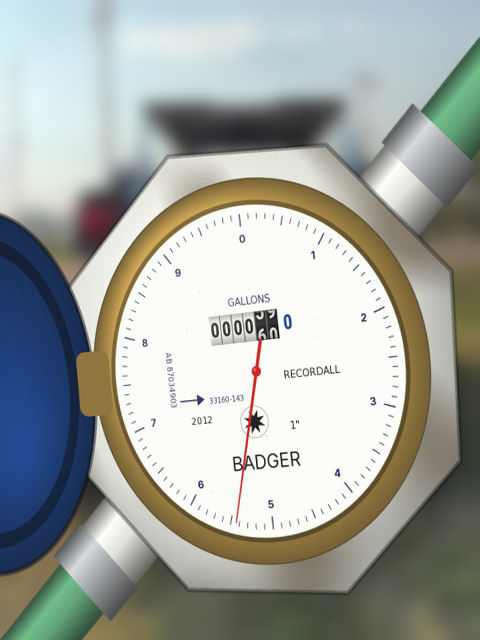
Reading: 595.4; gal
